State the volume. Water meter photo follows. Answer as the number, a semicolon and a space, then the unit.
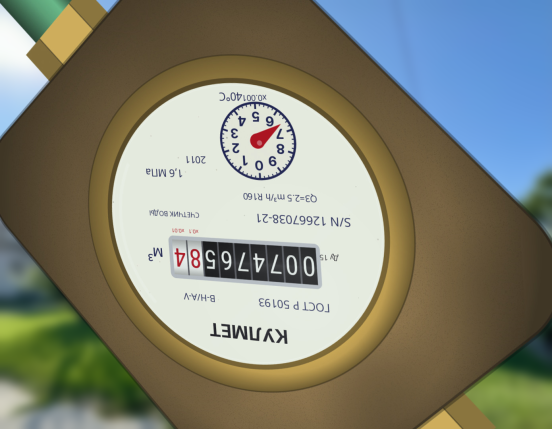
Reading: 74765.846; m³
